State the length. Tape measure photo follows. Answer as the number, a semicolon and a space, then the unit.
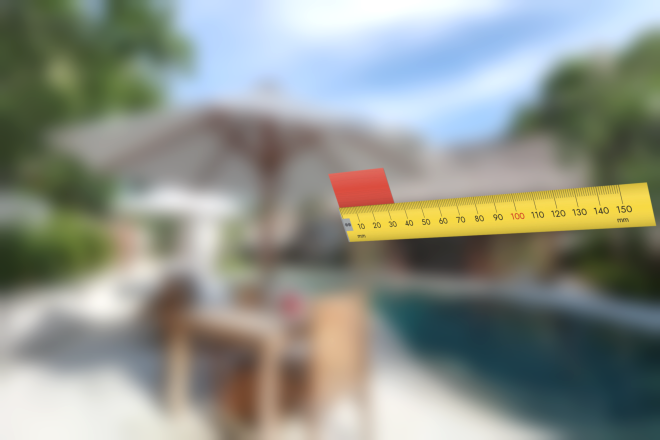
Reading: 35; mm
